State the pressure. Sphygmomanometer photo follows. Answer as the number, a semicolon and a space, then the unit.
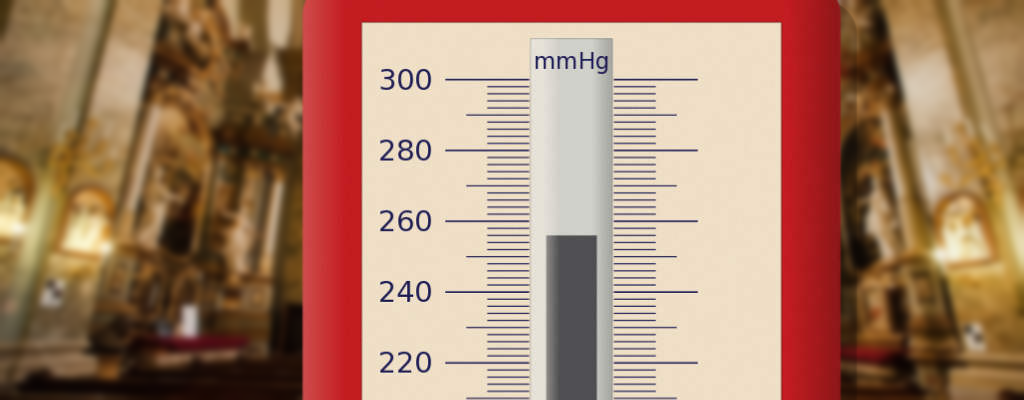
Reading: 256; mmHg
